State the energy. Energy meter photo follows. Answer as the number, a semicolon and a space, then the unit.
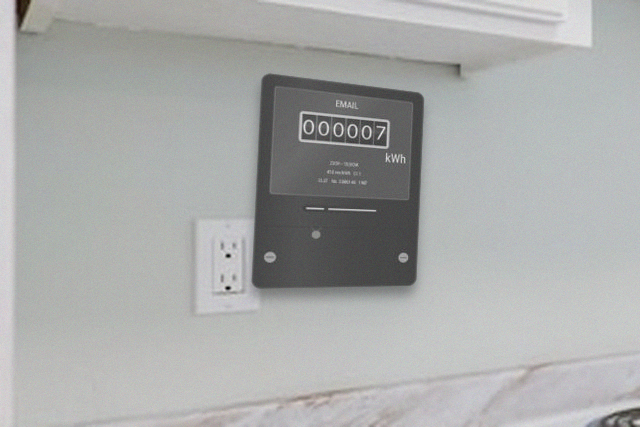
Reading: 7; kWh
